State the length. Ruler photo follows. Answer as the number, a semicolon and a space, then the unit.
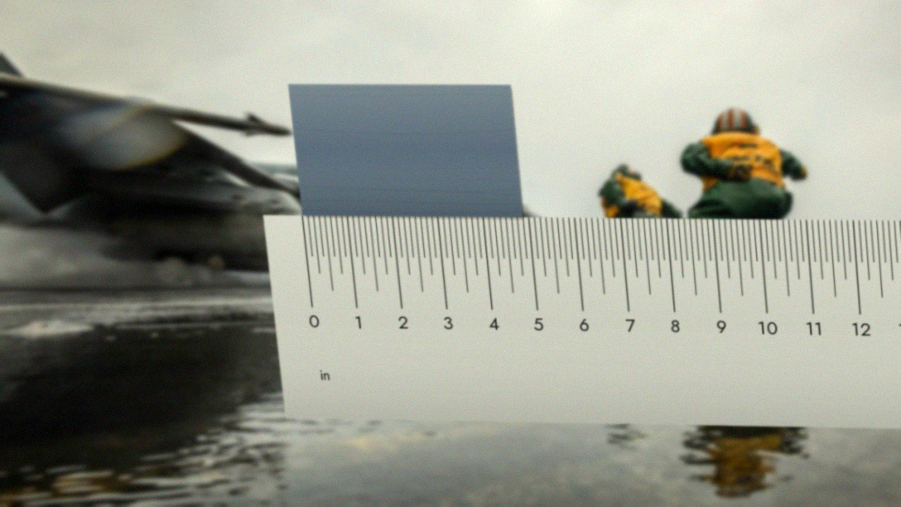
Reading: 4.875; in
